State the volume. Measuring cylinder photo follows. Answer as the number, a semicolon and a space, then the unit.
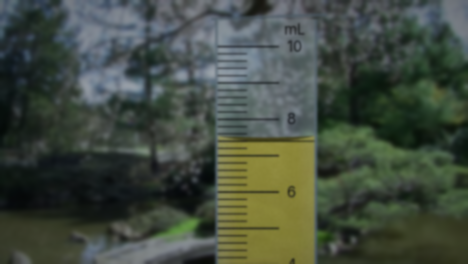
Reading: 7.4; mL
